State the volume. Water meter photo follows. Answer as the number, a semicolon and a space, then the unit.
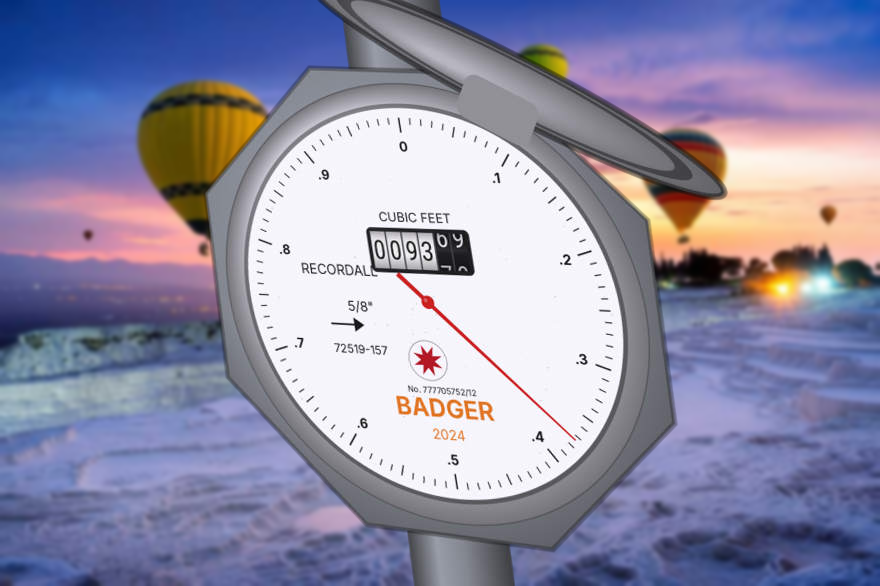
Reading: 9369.37; ft³
